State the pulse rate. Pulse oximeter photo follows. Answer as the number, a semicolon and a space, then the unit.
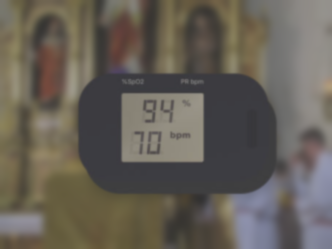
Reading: 70; bpm
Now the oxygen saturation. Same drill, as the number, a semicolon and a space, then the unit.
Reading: 94; %
